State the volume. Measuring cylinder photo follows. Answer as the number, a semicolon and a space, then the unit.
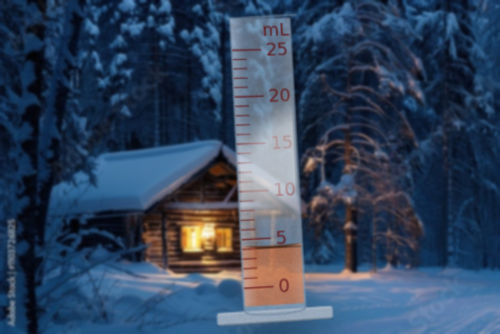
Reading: 4; mL
